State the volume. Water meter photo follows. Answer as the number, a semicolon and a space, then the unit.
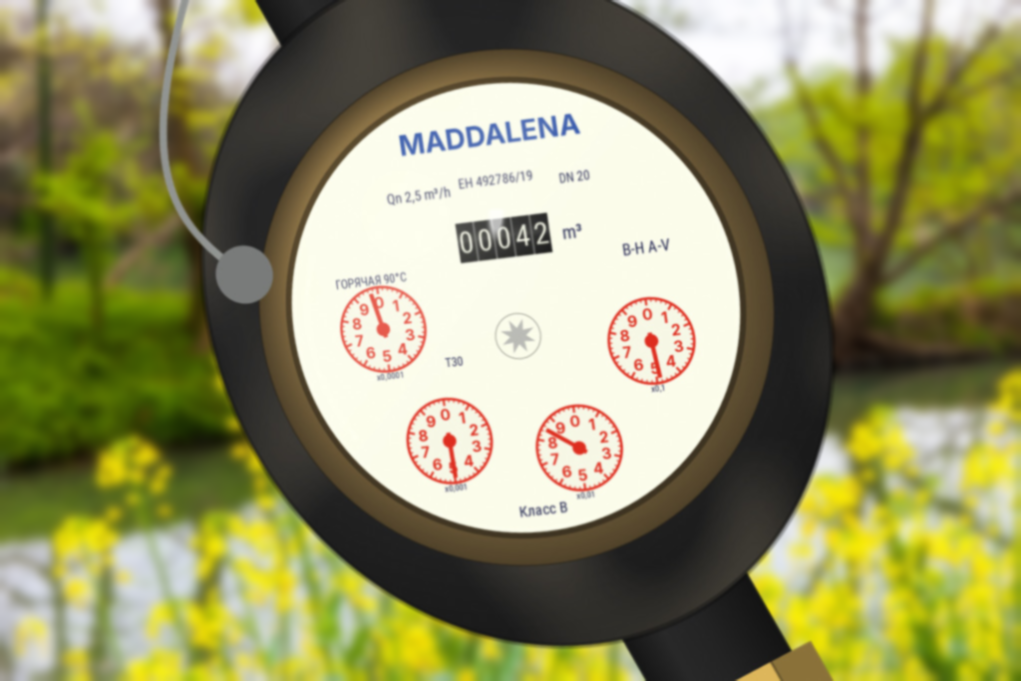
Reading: 42.4849; m³
